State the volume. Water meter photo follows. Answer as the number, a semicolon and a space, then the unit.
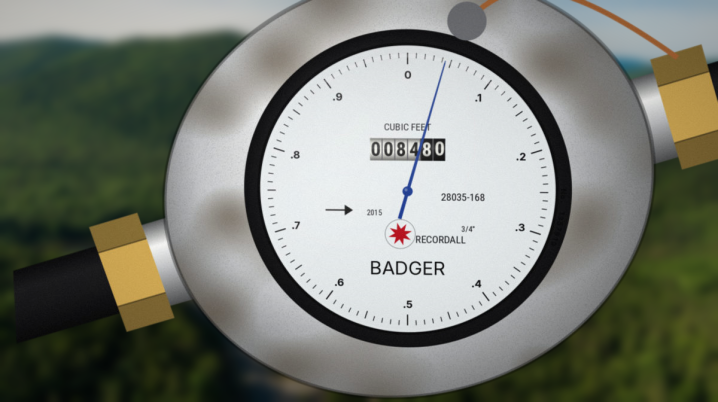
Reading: 8480.04; ft³
